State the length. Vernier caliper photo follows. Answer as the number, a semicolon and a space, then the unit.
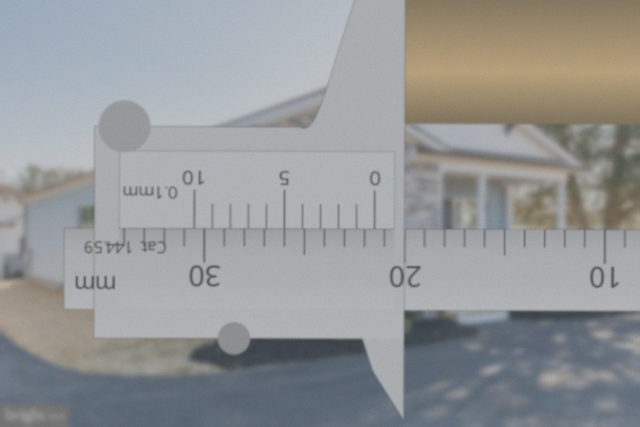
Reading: 21.5; mm
